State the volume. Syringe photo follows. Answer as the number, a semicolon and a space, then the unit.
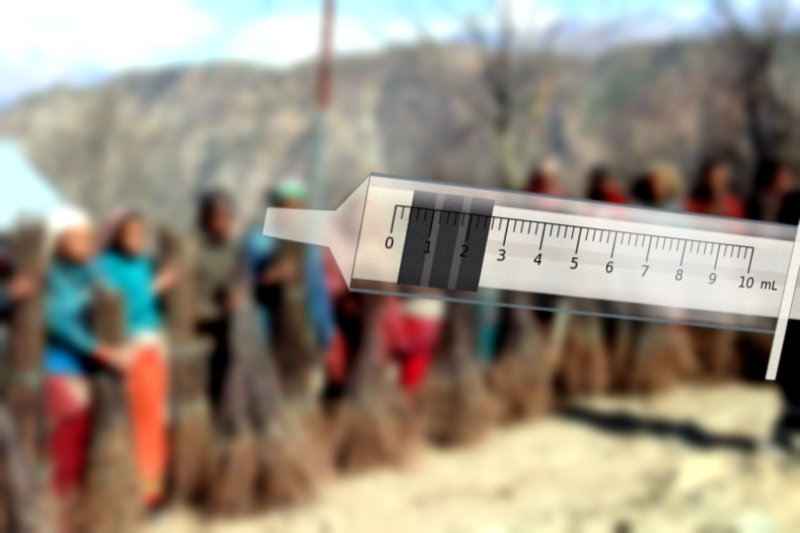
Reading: 0.4; mL
